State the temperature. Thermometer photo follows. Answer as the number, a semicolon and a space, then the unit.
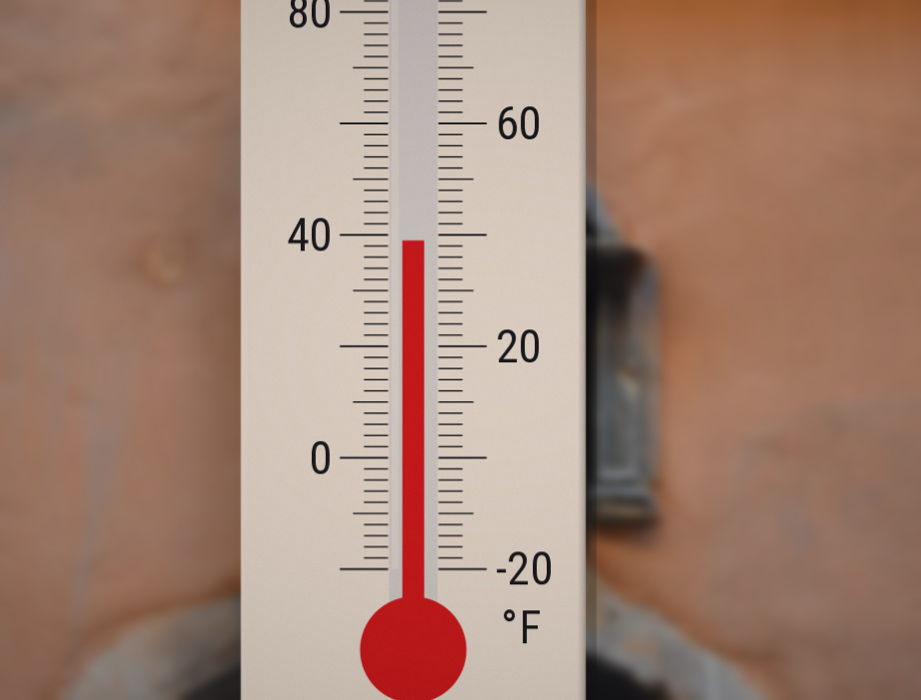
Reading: 39; °F
